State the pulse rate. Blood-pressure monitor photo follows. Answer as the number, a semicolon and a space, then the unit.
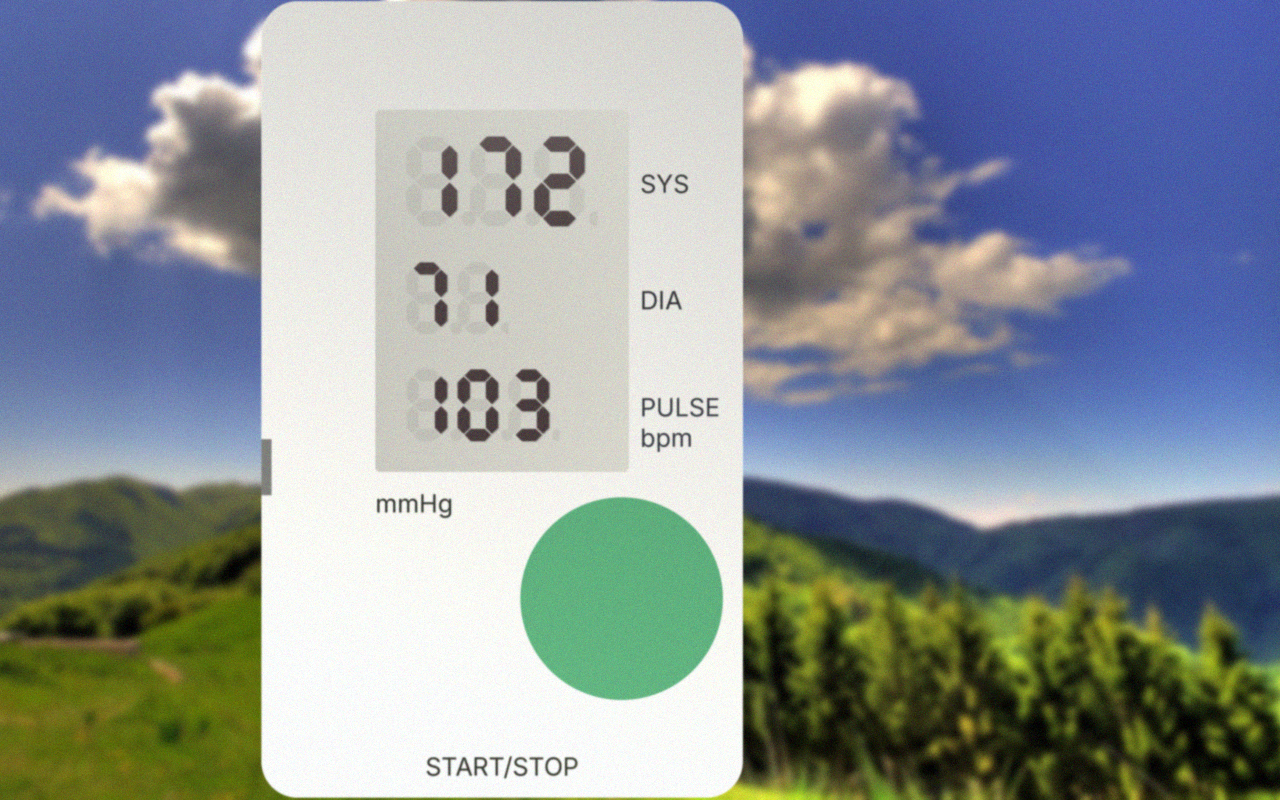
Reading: 103; bpm
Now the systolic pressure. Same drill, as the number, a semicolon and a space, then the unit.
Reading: 172; mmHg
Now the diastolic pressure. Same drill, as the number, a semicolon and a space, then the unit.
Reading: 71; mmHg
